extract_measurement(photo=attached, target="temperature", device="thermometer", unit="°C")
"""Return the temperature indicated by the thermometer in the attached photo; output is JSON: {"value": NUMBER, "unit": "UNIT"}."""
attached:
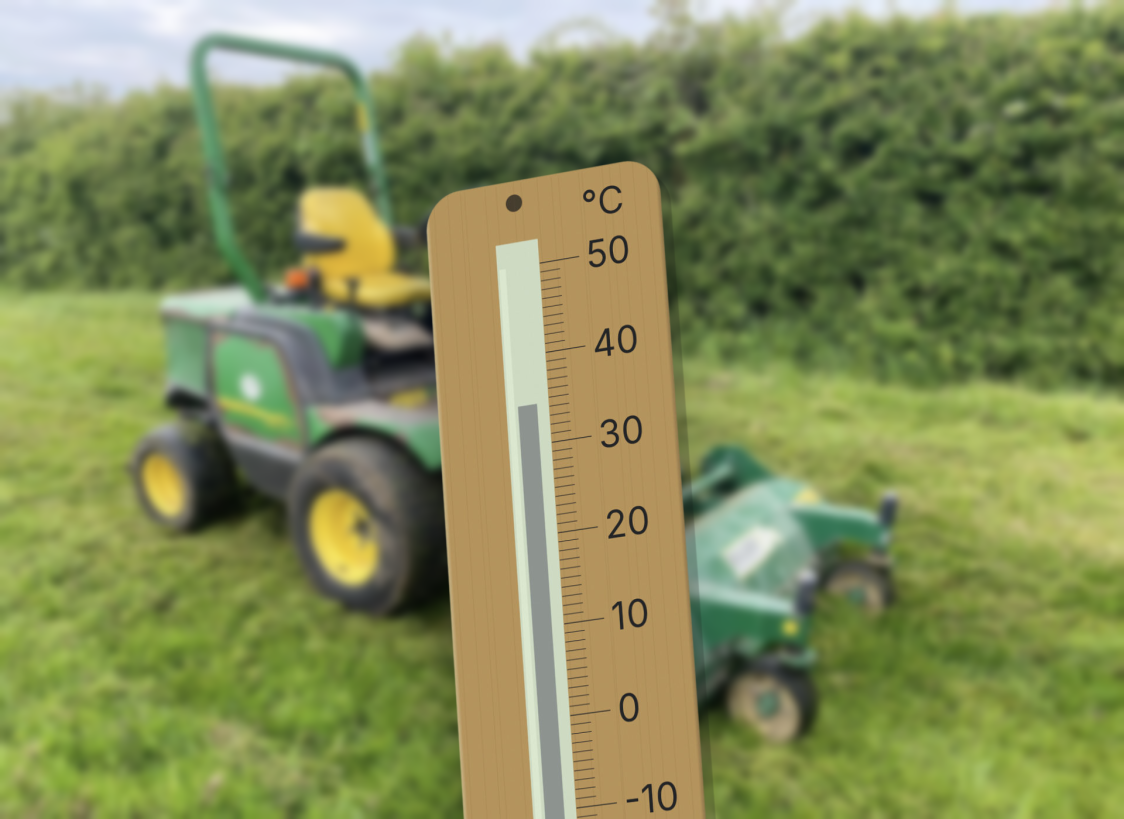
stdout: {"value": 34.5, "unit": "°C"}
